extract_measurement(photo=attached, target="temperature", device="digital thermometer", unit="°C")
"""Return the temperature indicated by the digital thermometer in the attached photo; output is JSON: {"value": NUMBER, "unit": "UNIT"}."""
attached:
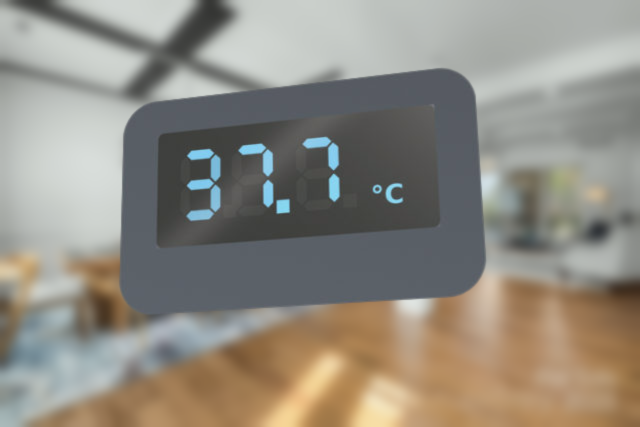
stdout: {"value": 37.7, "unit": "°C"}
